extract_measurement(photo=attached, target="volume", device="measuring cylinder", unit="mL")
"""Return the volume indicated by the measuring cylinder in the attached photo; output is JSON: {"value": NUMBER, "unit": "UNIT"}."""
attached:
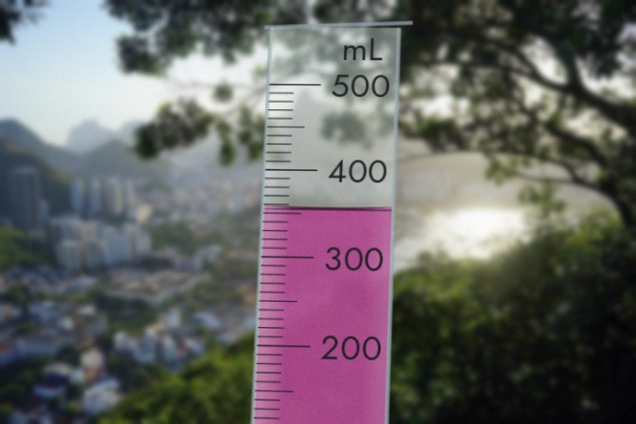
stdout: {"value": 355, "unit": "mL"}
